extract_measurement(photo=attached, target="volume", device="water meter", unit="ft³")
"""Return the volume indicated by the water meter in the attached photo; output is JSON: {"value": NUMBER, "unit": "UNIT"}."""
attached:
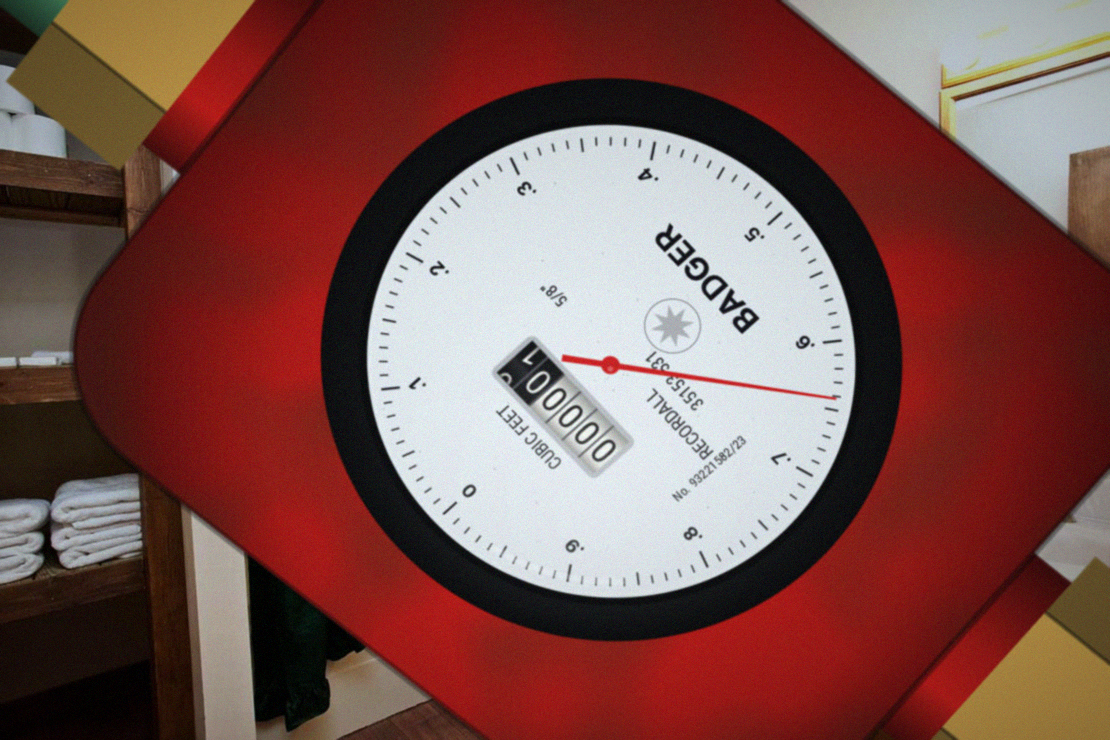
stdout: {"value": 0.64, "unit": "ft³"}
